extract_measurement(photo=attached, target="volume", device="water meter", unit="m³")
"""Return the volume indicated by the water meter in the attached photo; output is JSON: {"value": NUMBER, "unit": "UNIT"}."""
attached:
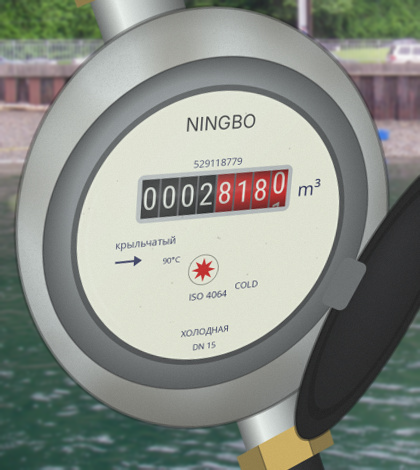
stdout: {"value": 2.8180, "unit": "m³"}
